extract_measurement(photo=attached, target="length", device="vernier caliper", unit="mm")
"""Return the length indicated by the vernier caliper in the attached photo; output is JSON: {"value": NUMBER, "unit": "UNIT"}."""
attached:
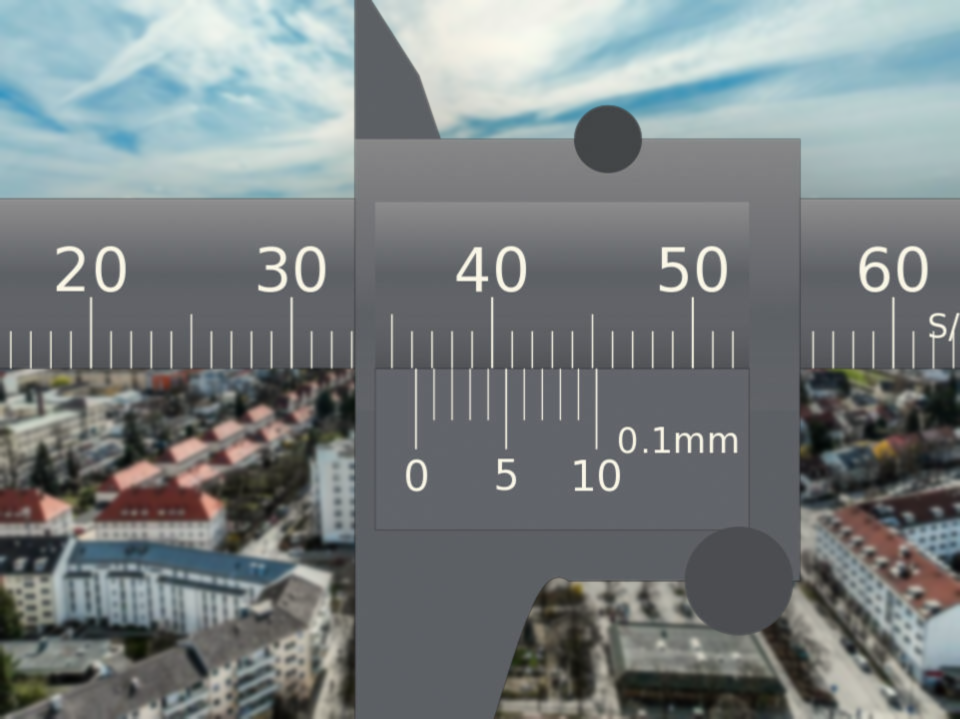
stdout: {"value": 36.2, "unit": "mm"}
